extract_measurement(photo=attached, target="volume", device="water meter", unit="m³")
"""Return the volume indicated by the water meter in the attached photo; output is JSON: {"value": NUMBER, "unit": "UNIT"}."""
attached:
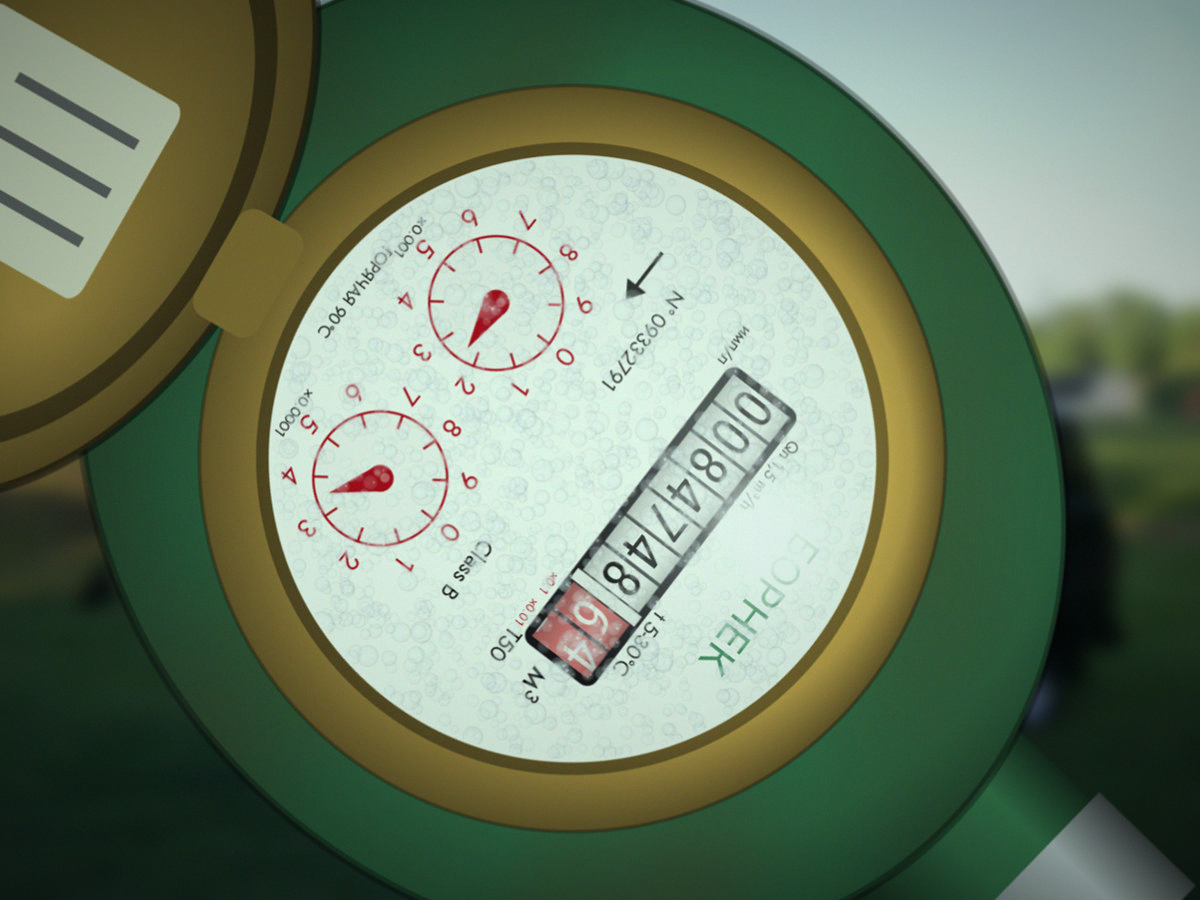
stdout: {"value": 84748.6423, "unit": "m³"}
